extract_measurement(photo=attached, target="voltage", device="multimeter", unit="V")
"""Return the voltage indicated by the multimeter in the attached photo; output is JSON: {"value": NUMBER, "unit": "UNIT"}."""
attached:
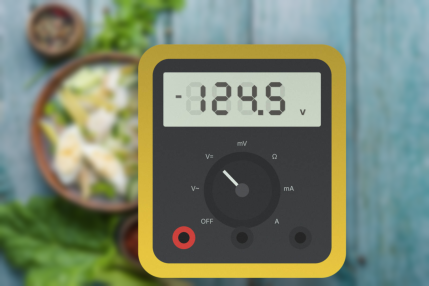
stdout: {"value": -124.5, "unit": "V"}
